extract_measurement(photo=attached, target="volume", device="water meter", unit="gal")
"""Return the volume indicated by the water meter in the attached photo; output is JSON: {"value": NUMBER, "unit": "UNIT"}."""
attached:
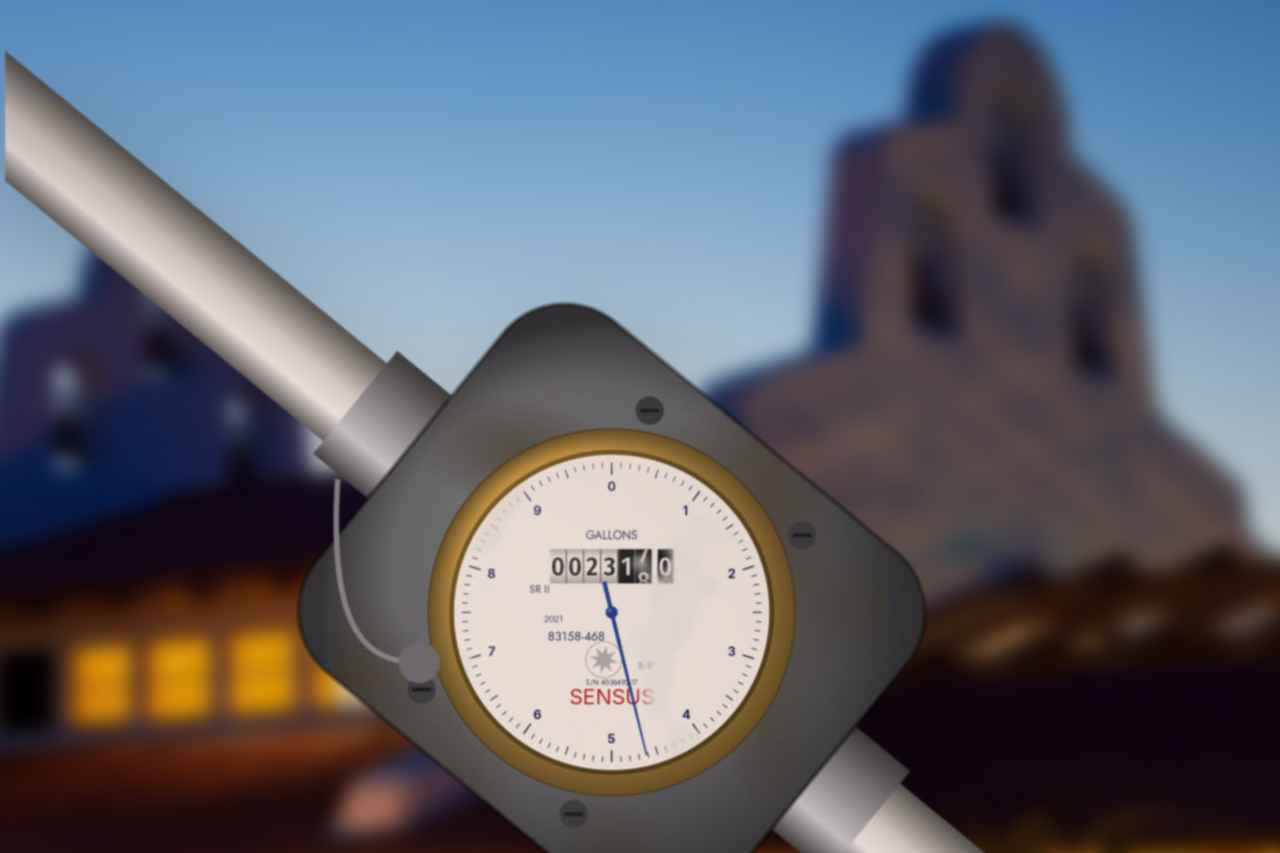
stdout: {"value": 23174.6, "unit": "gal"}
